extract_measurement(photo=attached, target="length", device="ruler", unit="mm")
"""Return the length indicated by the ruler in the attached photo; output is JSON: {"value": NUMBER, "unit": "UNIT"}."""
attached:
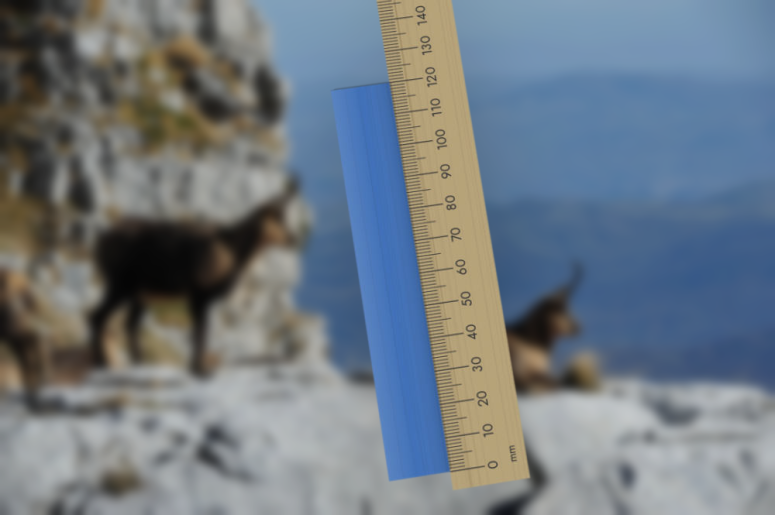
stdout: {"value": 120, "unit": "mm"}
